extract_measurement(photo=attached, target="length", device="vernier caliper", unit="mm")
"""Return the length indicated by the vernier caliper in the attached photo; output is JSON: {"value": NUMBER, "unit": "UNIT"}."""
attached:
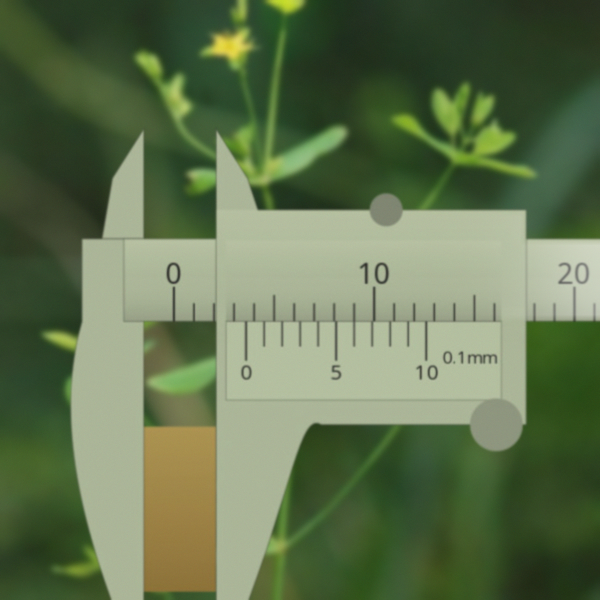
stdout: {"value": 3.6, "unit": "mm"}
